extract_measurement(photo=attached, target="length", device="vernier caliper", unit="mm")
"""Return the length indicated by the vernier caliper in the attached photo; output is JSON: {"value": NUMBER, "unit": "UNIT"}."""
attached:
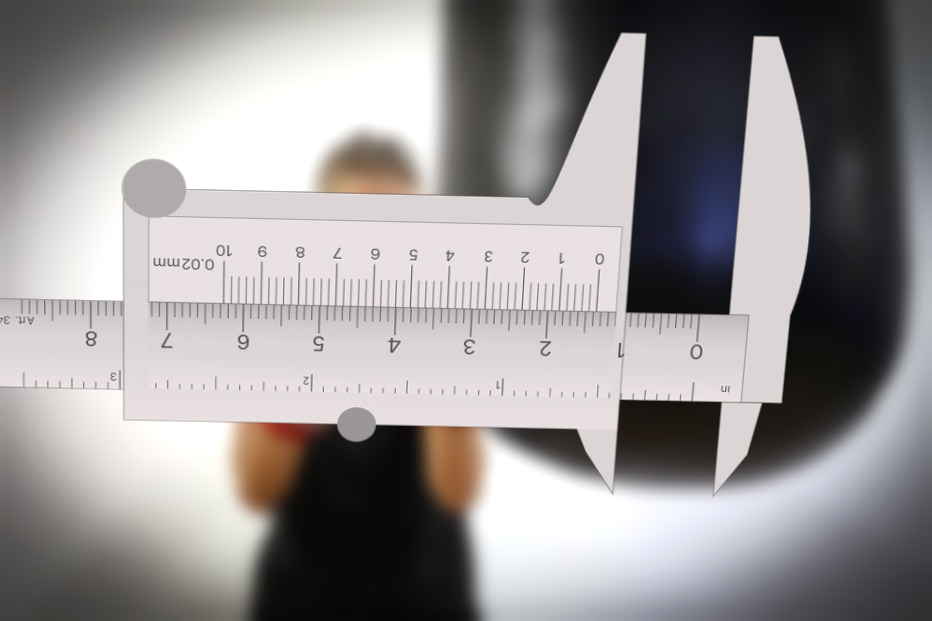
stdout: {"value": 13.6, "unit": "mm"}
